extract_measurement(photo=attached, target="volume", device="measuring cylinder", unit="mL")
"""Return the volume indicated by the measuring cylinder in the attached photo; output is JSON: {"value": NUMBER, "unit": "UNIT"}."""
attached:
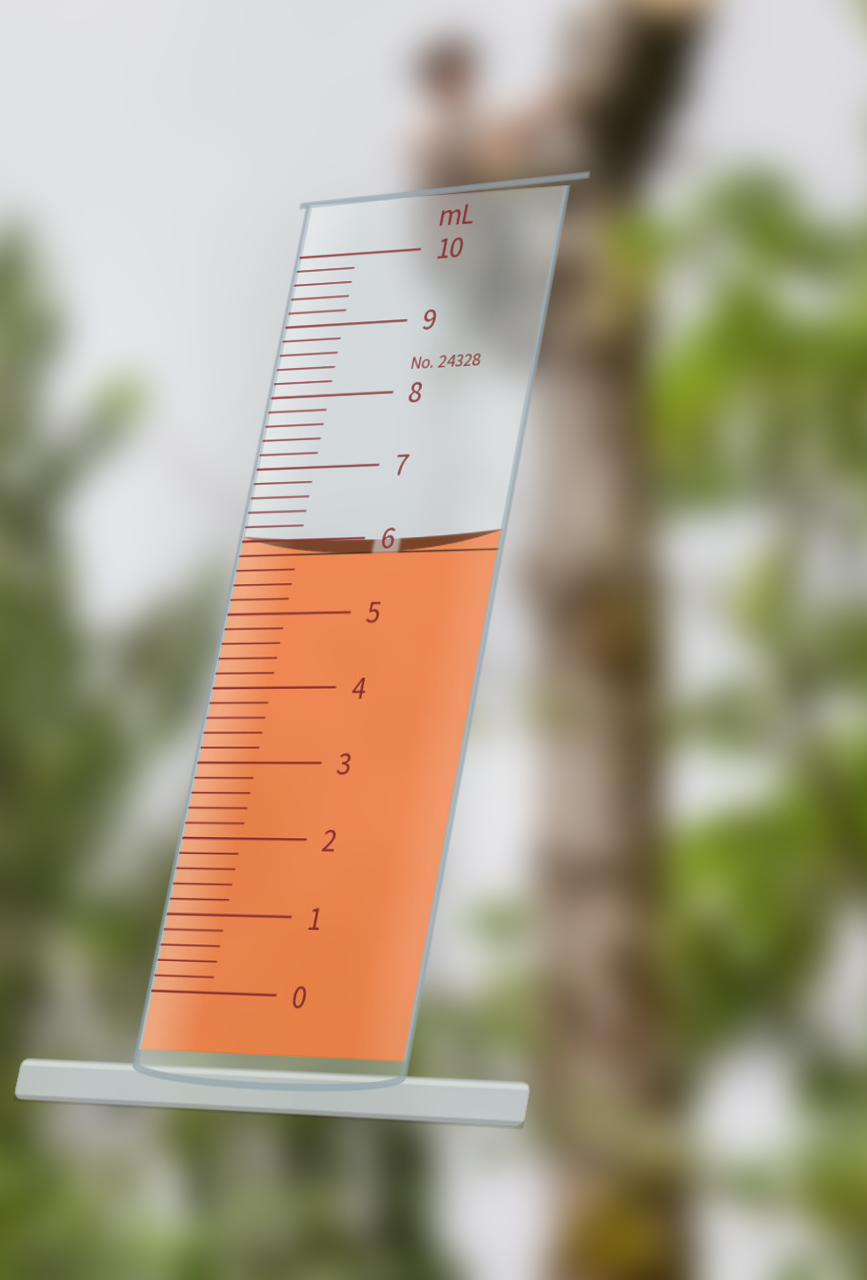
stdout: {"value": 5.8, "unit": "mL"}
